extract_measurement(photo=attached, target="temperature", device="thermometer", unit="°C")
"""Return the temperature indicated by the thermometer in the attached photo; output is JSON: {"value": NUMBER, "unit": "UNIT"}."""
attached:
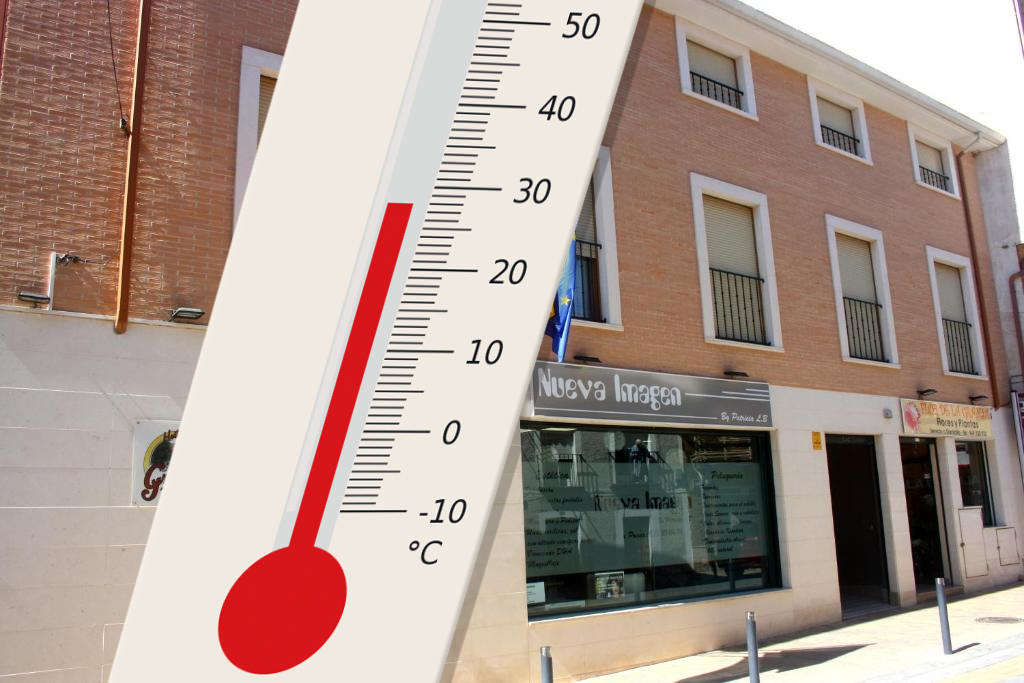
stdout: {"value": 28, "unit": "°C"}
